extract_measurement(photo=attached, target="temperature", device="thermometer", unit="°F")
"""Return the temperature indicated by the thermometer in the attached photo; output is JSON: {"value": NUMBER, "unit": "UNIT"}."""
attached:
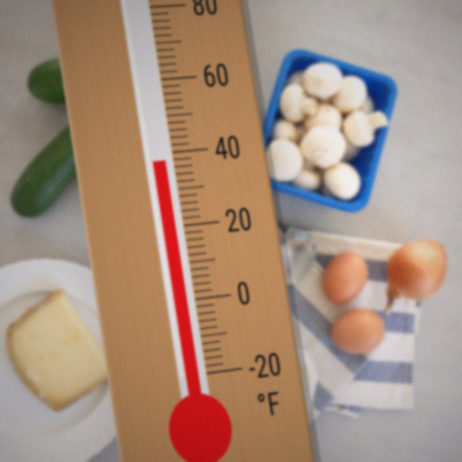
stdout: {"value": 38, "unit": "°F"}
